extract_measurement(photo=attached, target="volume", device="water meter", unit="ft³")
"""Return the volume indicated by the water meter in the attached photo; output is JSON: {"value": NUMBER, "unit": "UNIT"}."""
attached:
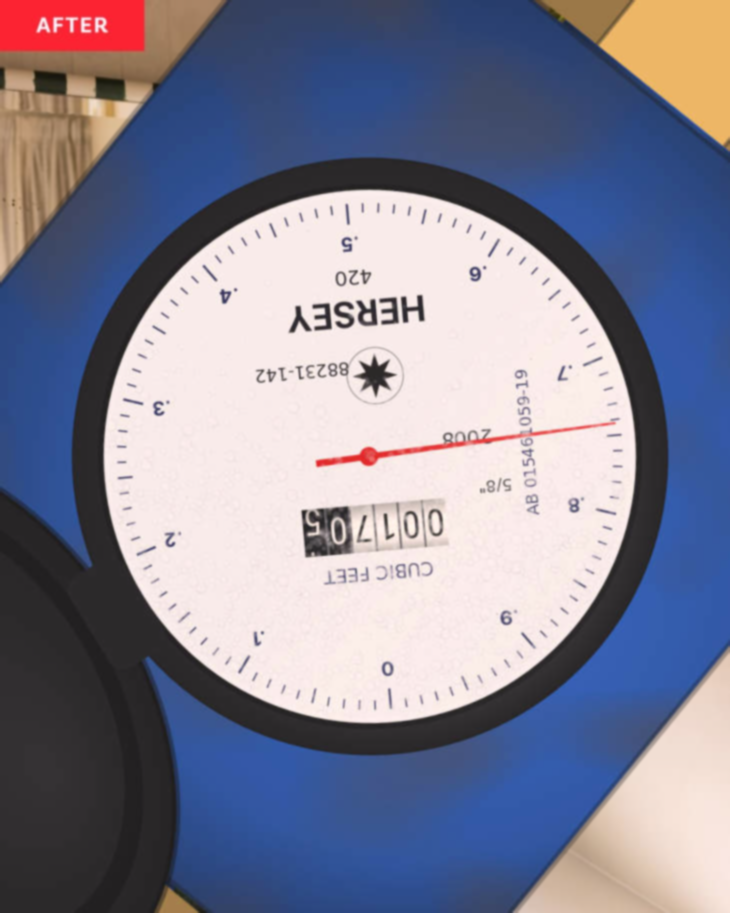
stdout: {"value": 1704.74, "unit": "ft³"}
